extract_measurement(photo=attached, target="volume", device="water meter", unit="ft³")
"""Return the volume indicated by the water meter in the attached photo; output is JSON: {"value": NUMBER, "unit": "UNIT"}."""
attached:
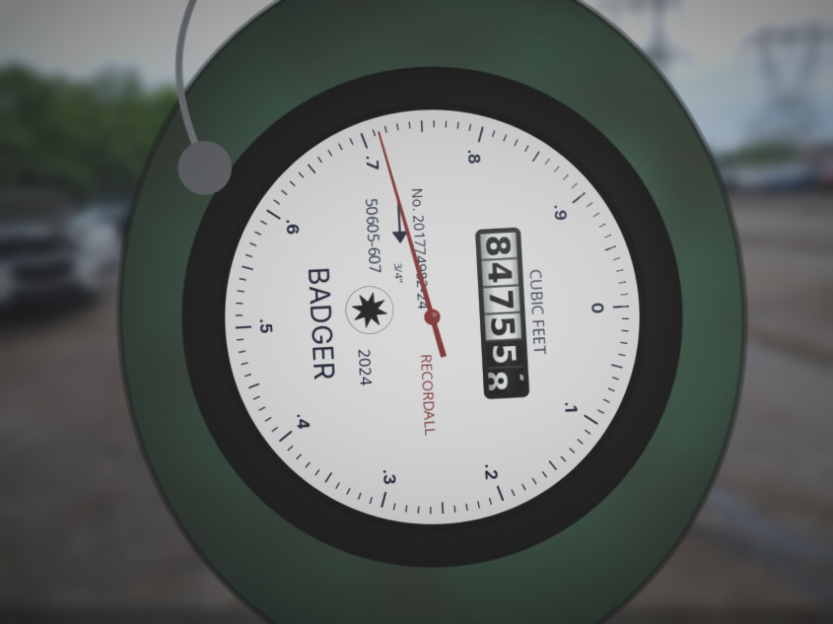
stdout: {"value": 847557.71, "unit": "ft³"}
